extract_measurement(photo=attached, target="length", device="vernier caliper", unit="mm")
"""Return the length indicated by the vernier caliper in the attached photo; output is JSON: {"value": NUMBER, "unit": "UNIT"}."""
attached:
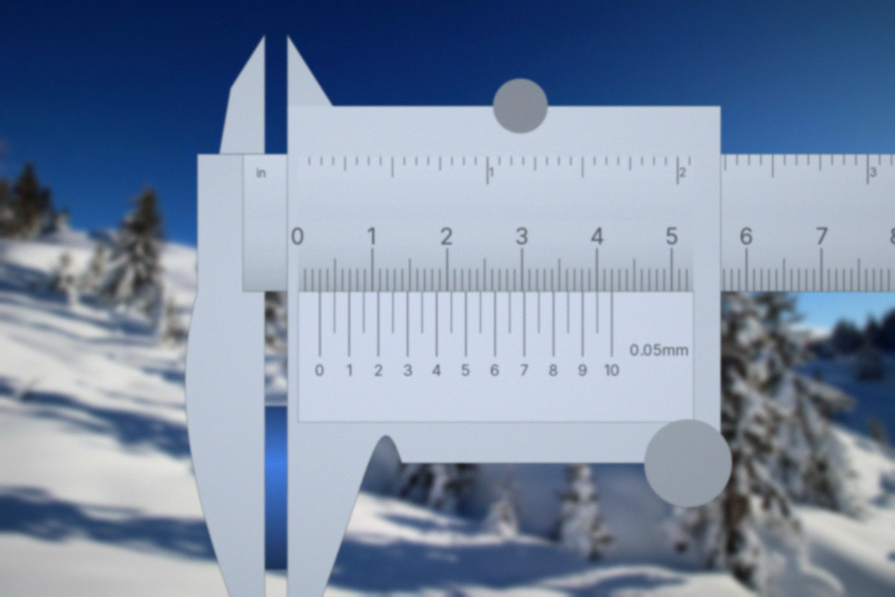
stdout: {"value": 3.0, "unit": "mm"}
